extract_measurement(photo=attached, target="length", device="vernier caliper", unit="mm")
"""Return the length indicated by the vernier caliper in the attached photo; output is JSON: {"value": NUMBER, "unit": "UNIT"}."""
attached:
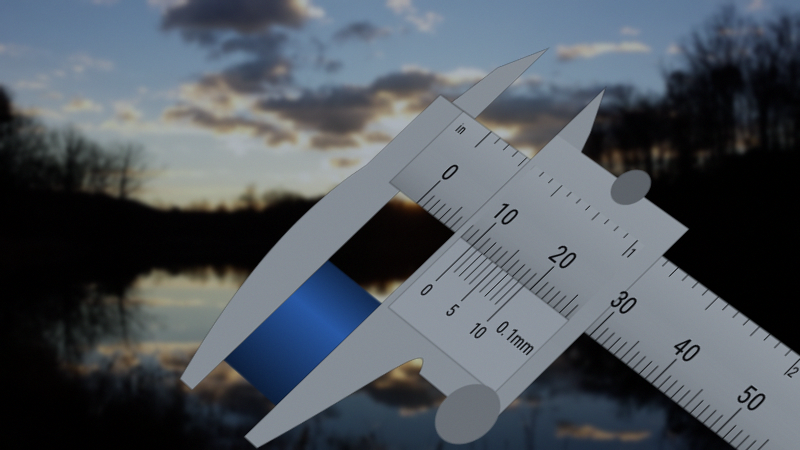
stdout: {"value": 10.0, "unit": "mm"}
